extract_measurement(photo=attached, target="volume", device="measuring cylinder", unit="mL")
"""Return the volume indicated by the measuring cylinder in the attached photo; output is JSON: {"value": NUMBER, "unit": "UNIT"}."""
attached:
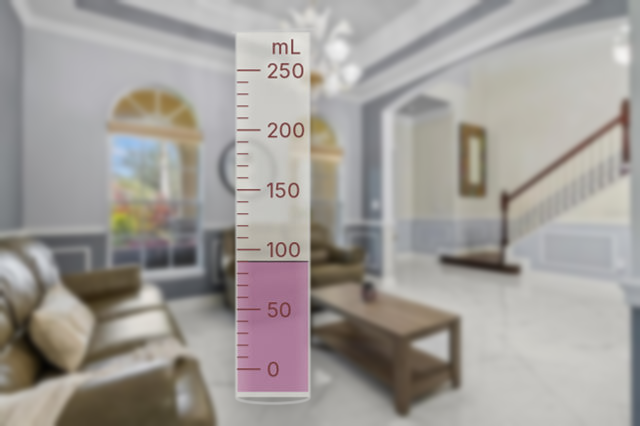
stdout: {"value": 90, "unit": "mL"}
